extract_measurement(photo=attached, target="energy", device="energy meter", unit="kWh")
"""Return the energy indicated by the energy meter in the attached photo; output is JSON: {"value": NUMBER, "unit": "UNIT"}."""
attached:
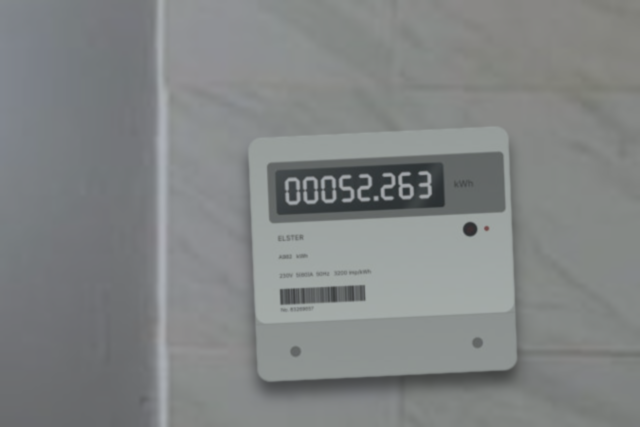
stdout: {"value": 52.263, "unit": "kWh"}
